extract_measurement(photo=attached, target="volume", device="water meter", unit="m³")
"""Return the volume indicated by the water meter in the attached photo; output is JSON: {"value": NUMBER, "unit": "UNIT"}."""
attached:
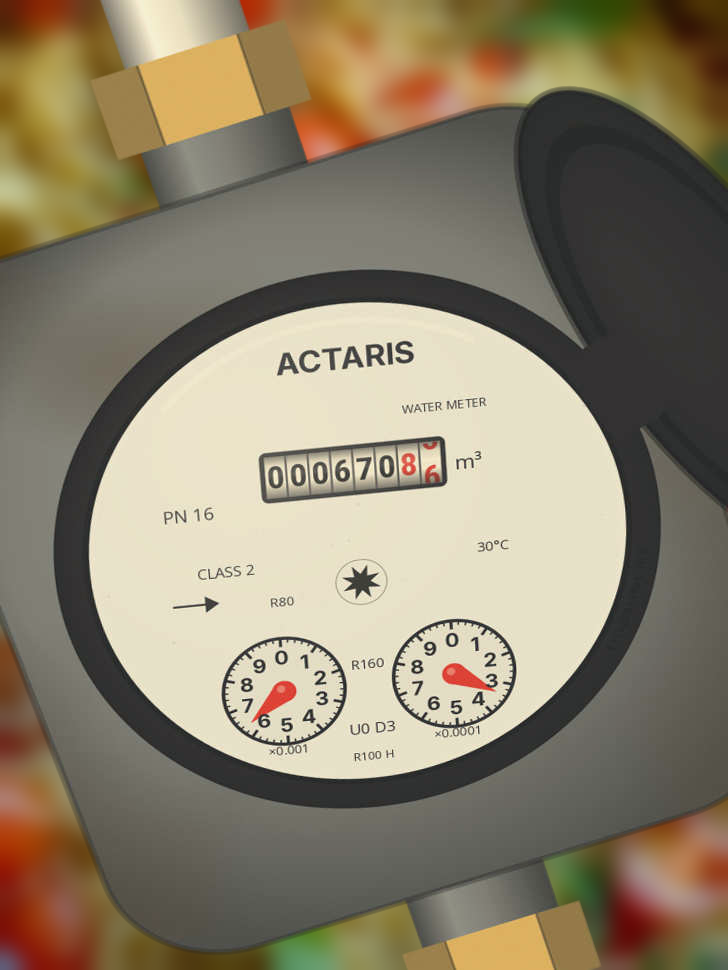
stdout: {"value": 670.8563, "unit": "m³"}
